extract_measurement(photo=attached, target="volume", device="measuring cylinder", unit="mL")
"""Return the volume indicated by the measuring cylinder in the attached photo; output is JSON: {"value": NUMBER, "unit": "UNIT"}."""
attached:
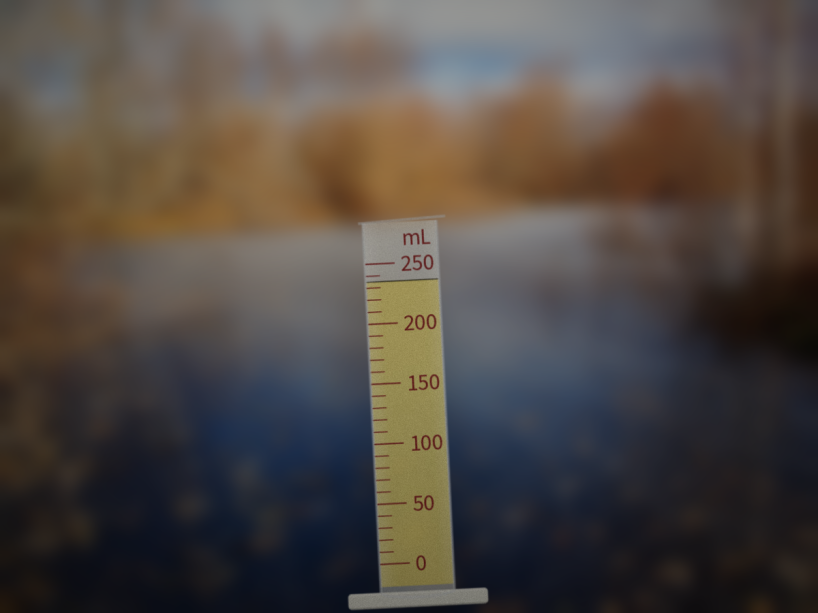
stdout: {"value": 235, "unit": "mL"}
